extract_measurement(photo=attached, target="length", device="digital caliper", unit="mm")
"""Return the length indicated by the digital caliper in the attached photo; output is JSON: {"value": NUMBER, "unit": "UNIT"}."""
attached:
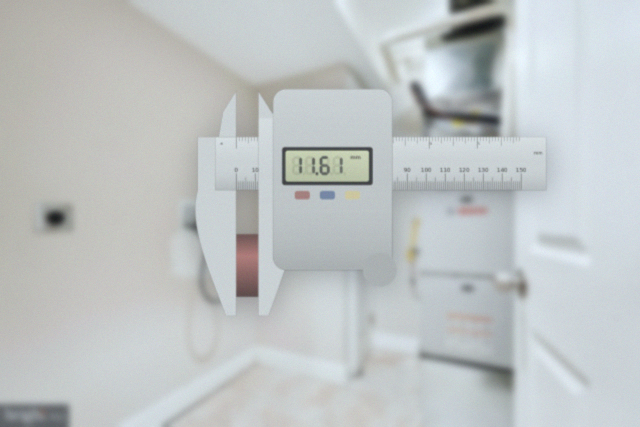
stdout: {"value": 11.61, "unit": "mm"}
